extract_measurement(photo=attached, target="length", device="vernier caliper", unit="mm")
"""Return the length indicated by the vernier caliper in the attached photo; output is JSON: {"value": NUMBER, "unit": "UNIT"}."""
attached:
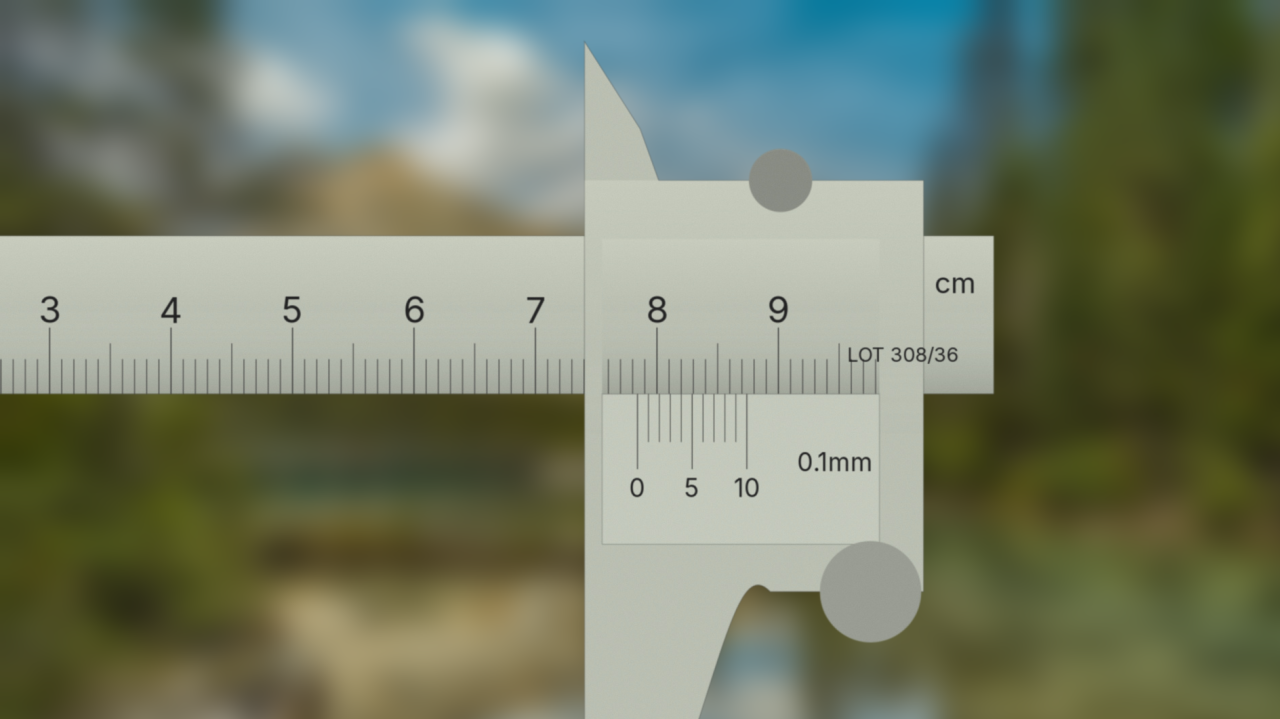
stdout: {"value": 78.4, "unit": "mm"}
